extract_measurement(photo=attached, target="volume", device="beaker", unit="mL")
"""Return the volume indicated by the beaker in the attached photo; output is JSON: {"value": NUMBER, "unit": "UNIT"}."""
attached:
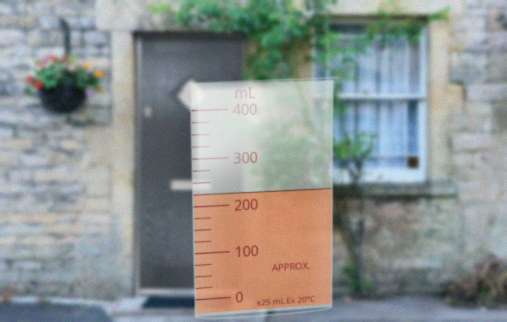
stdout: {"value": 225, "unit": "mL"}
